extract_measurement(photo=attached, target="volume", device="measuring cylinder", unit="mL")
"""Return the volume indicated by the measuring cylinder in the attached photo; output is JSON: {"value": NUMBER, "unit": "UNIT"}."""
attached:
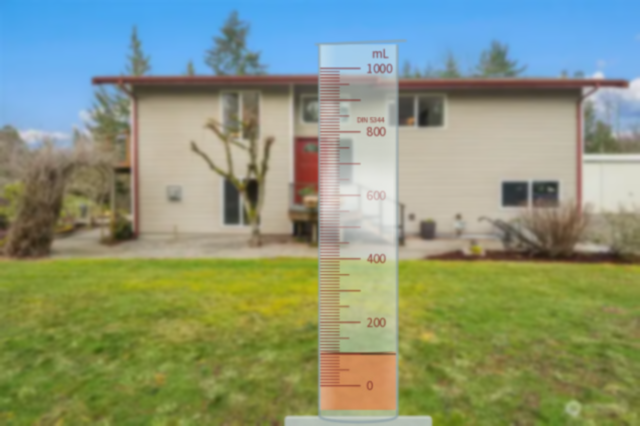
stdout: {"value": 100, "unit": "mL"}
